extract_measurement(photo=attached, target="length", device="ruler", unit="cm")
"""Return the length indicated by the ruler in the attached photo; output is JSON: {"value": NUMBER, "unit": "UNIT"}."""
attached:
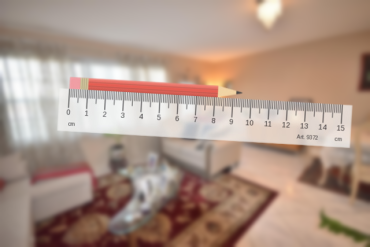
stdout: {"value": 9.5, "unit": "cm"}
